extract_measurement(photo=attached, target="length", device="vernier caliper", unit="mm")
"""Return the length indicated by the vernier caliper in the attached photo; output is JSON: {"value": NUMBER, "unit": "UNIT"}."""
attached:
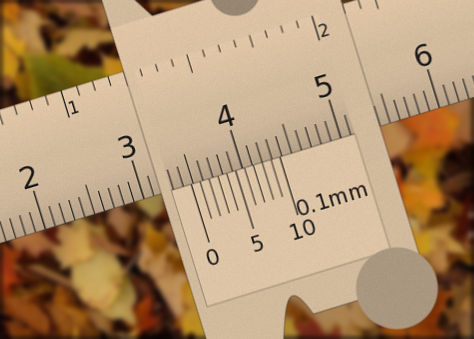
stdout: {"value": 34.8, "unit": "mm"}
